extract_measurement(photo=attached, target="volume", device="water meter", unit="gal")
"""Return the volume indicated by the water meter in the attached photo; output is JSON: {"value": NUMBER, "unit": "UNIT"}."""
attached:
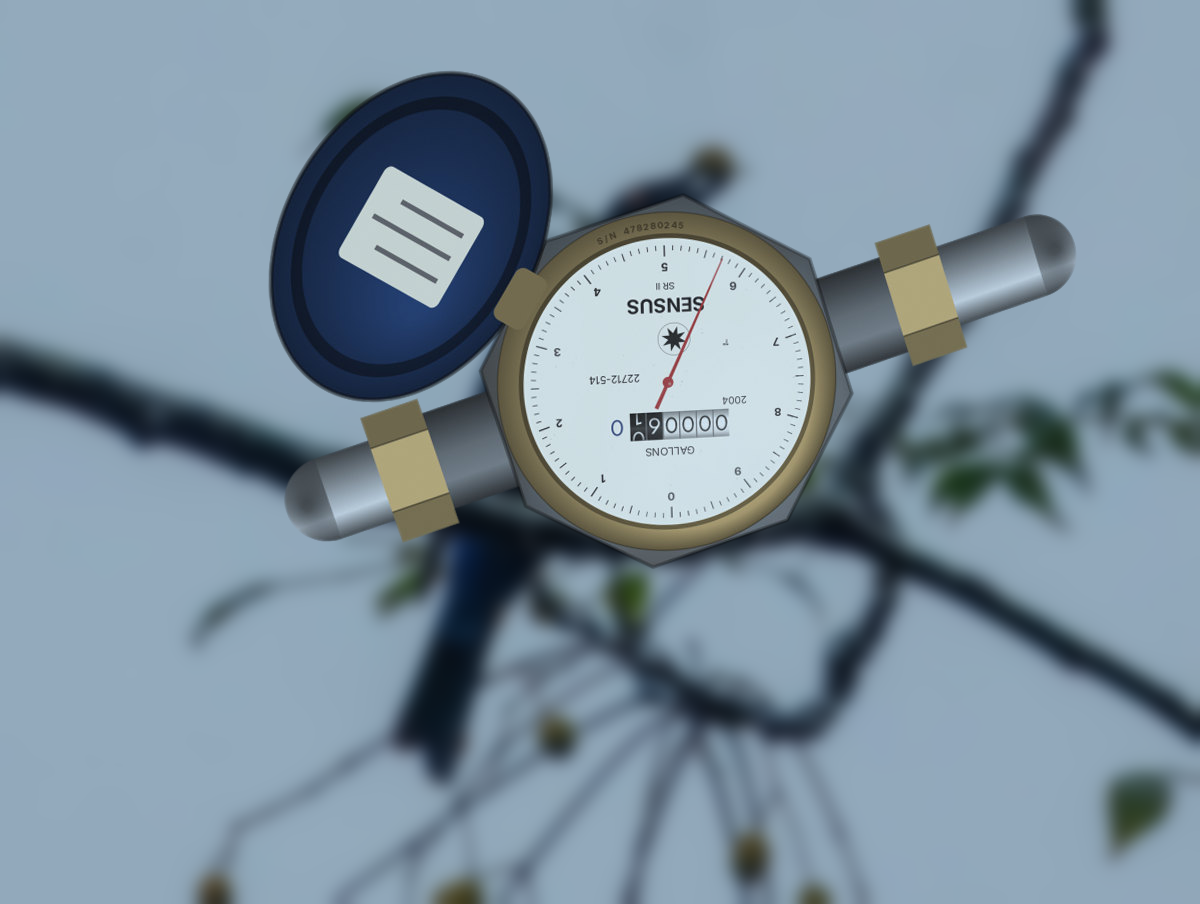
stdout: {"value": 605.7, "unit": "gal"}
